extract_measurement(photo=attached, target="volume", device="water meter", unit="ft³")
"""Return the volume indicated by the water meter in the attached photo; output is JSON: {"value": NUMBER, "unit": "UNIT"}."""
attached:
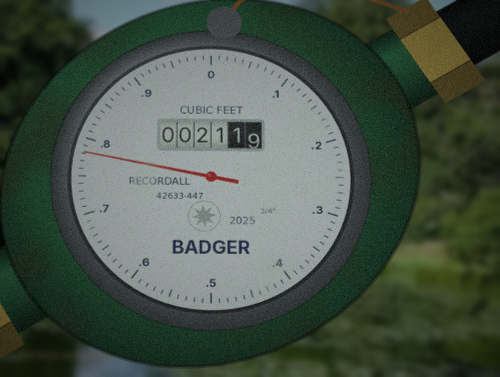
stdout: {"value": 2118.78, "unit": "ft³"}
